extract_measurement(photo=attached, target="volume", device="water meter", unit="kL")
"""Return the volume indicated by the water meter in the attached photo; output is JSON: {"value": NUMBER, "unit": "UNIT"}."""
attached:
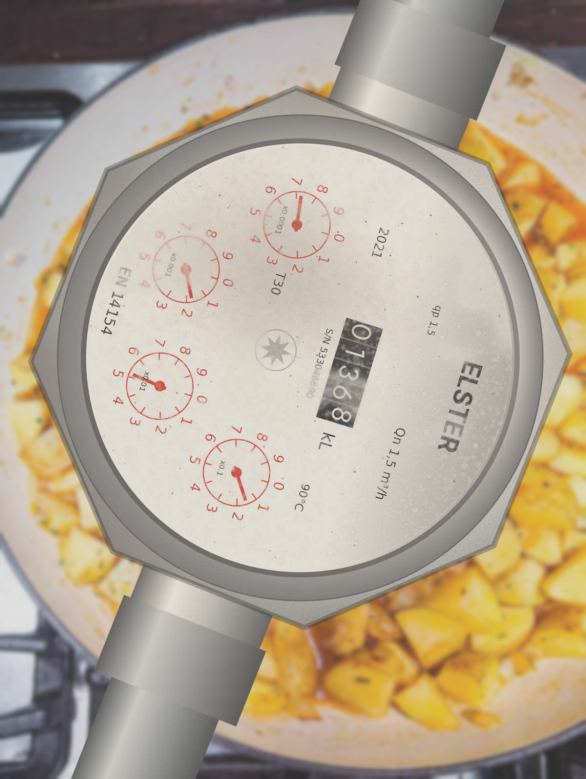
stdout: {"value": 1368.1517, "unit": "kL"}
